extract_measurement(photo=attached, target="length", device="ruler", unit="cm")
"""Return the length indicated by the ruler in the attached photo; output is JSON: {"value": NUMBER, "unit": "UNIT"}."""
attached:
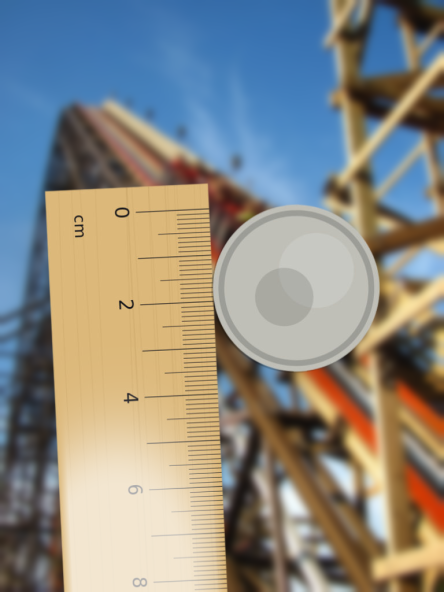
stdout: {"value": 3.6, "unit": "cm"}
